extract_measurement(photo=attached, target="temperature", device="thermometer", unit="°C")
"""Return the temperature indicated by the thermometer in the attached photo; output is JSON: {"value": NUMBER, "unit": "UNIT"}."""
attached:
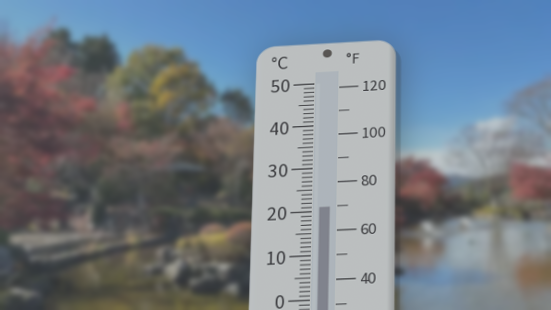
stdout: {"value": 21, "unit": "°C"}
